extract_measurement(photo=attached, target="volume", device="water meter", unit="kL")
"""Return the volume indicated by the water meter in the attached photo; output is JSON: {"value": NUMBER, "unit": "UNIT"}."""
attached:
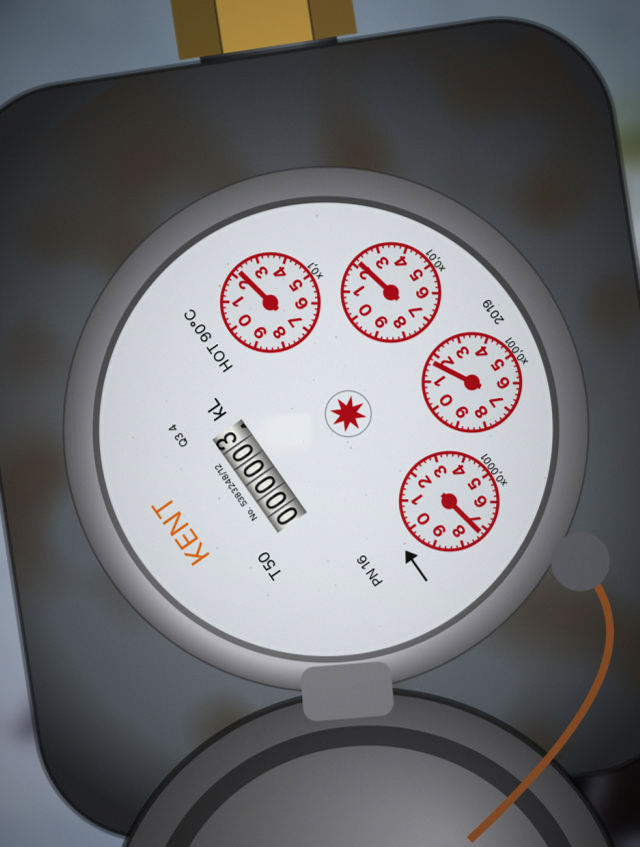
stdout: {"value": 3.2217, "unit": "kL"}
